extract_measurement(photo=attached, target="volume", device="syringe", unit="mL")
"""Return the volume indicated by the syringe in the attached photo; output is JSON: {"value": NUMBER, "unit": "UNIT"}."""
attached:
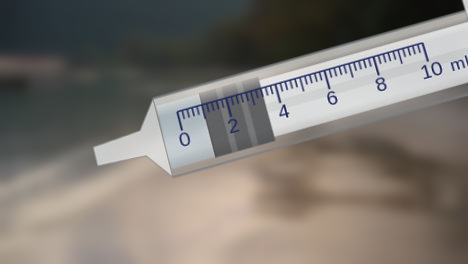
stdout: {"value": 1, "unit": "mL"}
